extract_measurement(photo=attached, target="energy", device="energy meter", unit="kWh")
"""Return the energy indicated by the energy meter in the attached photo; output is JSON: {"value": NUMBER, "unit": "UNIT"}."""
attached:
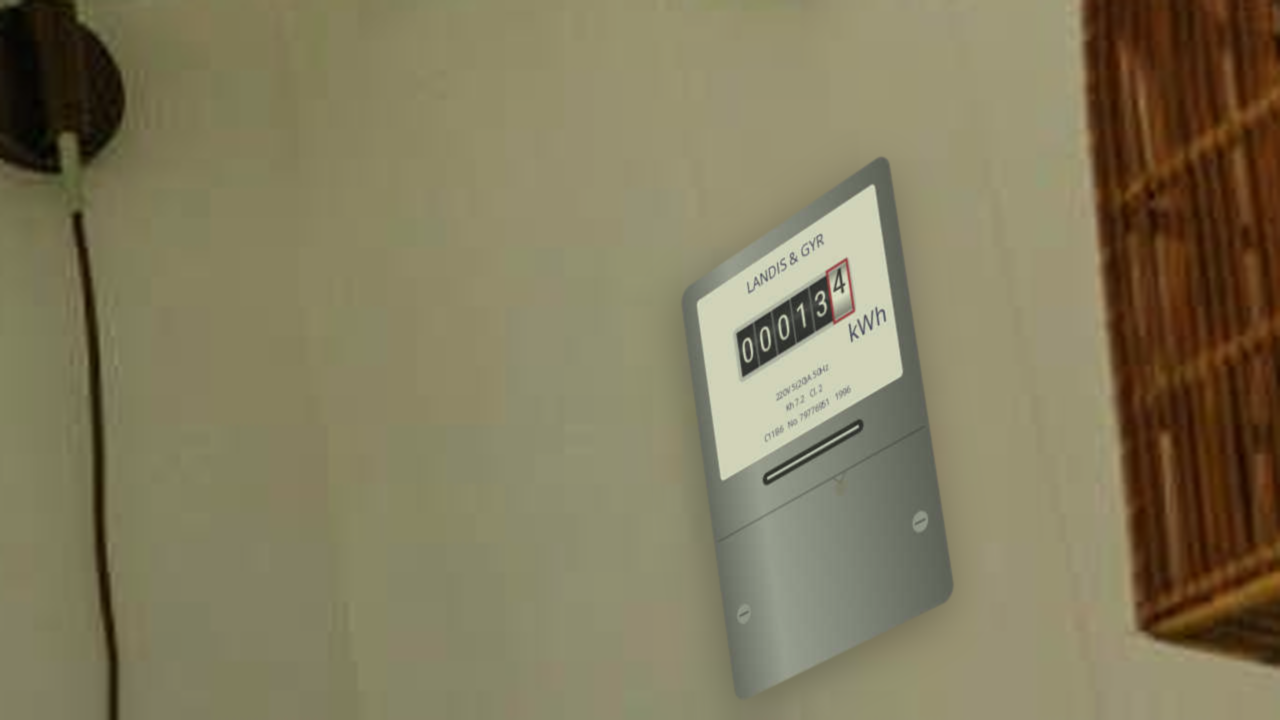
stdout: {"value": 13.4, "unit": "kWh"}
